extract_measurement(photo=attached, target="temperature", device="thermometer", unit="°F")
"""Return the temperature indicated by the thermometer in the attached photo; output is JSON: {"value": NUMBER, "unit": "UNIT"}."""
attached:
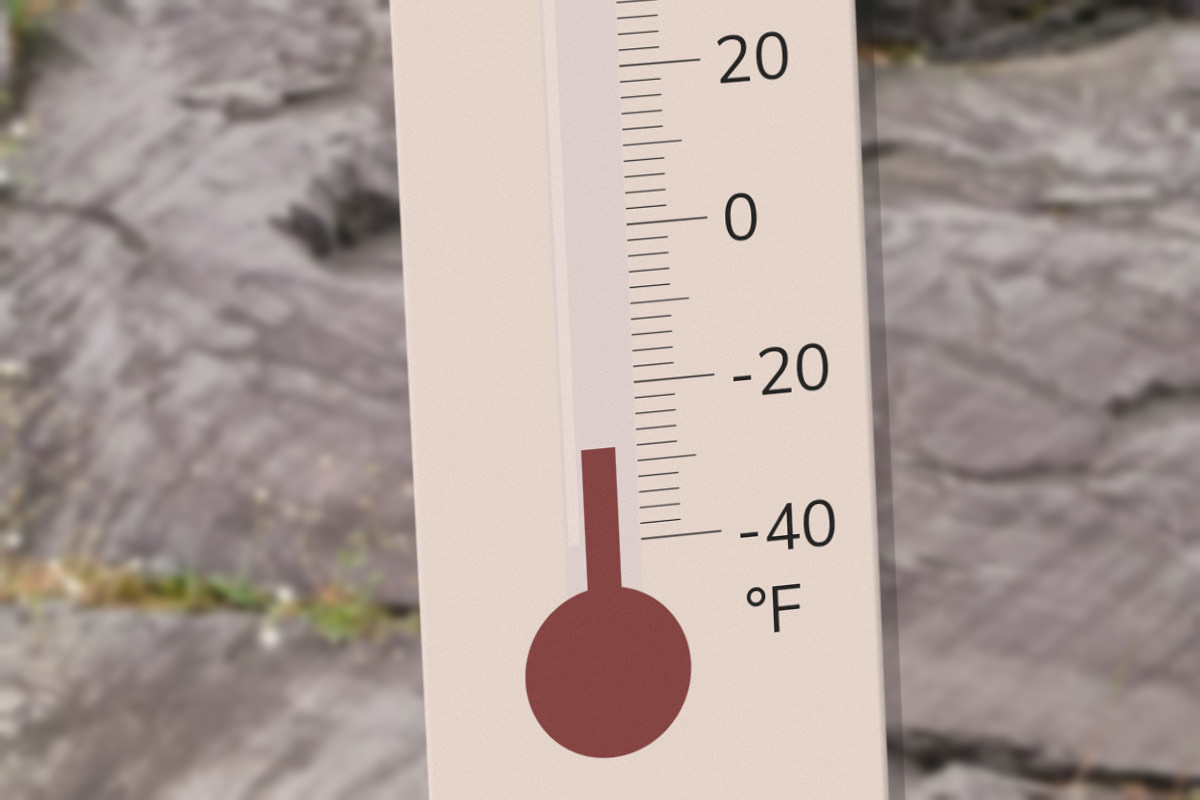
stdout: {"value": -28, "unit": "°F"}
